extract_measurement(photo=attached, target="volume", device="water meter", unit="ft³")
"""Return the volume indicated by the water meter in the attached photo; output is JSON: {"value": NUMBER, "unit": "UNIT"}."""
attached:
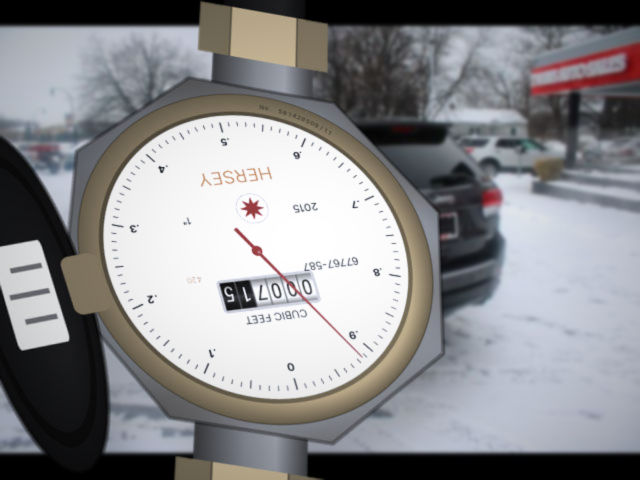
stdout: {"value": 714.91, "unit": "ft³"}
